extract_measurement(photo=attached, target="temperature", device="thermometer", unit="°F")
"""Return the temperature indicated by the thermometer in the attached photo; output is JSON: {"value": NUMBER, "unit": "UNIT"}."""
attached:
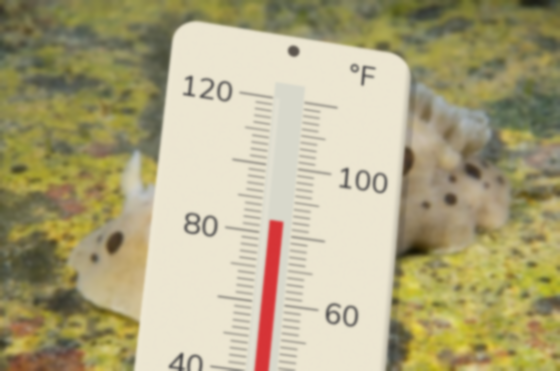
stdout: {"value": 84, "unit": "°F"}
